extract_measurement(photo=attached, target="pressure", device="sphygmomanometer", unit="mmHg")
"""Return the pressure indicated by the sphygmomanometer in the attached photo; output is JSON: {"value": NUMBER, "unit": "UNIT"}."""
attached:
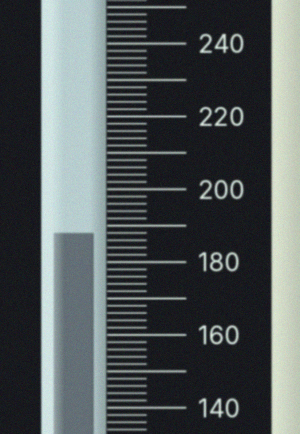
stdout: {"value": 188, "unit": "mmHg"}
